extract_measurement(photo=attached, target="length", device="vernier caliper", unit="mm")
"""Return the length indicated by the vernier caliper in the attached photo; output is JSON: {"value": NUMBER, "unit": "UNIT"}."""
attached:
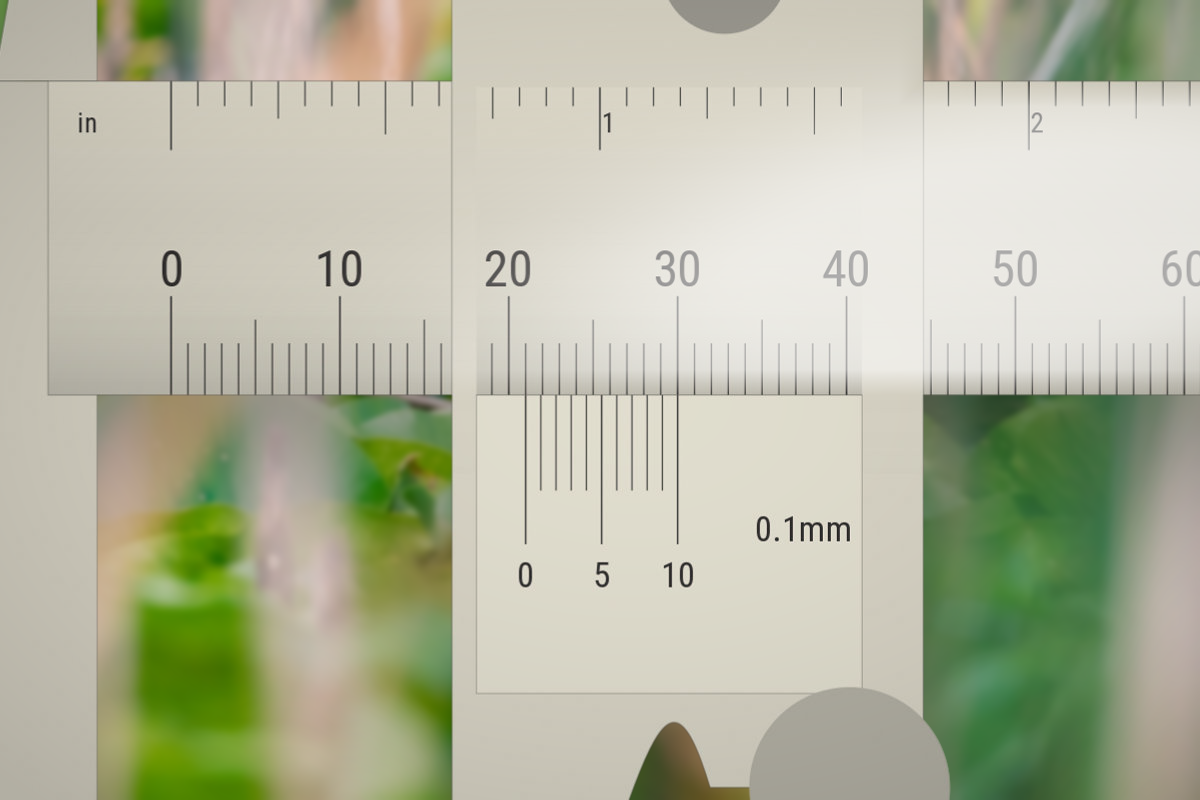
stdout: {"value": 21.0, "unit": "mm"}
